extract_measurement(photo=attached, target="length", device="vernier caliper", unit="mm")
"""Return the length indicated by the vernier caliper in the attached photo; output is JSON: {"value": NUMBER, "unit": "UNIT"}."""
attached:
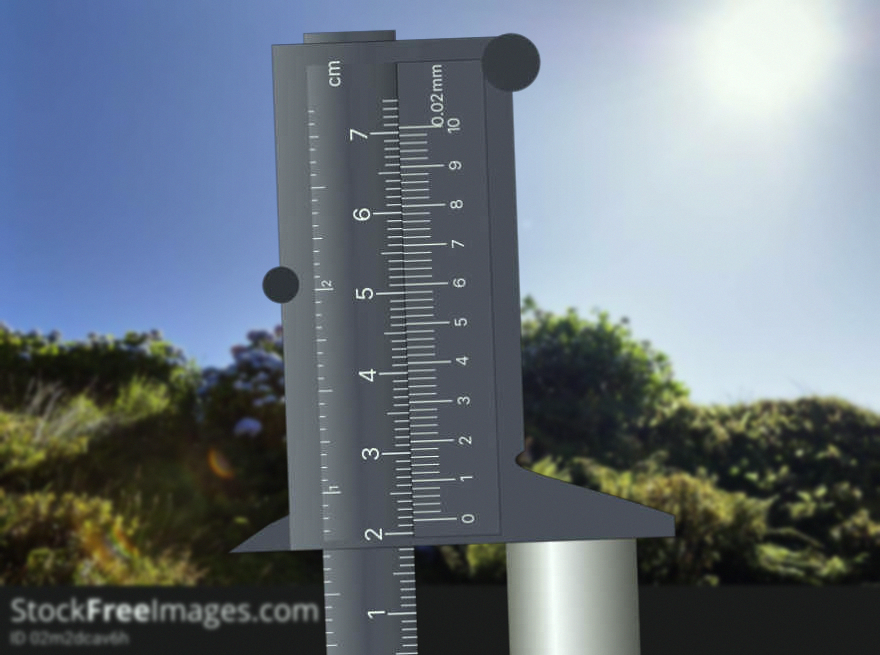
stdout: {"value": 21.6, "unit": "mm"}
